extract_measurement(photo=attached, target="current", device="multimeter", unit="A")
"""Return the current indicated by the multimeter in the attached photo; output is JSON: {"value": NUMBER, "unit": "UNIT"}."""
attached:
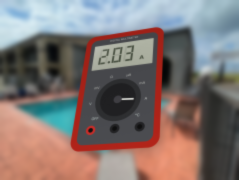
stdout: {"value": 2.03, "unit": "A"}
